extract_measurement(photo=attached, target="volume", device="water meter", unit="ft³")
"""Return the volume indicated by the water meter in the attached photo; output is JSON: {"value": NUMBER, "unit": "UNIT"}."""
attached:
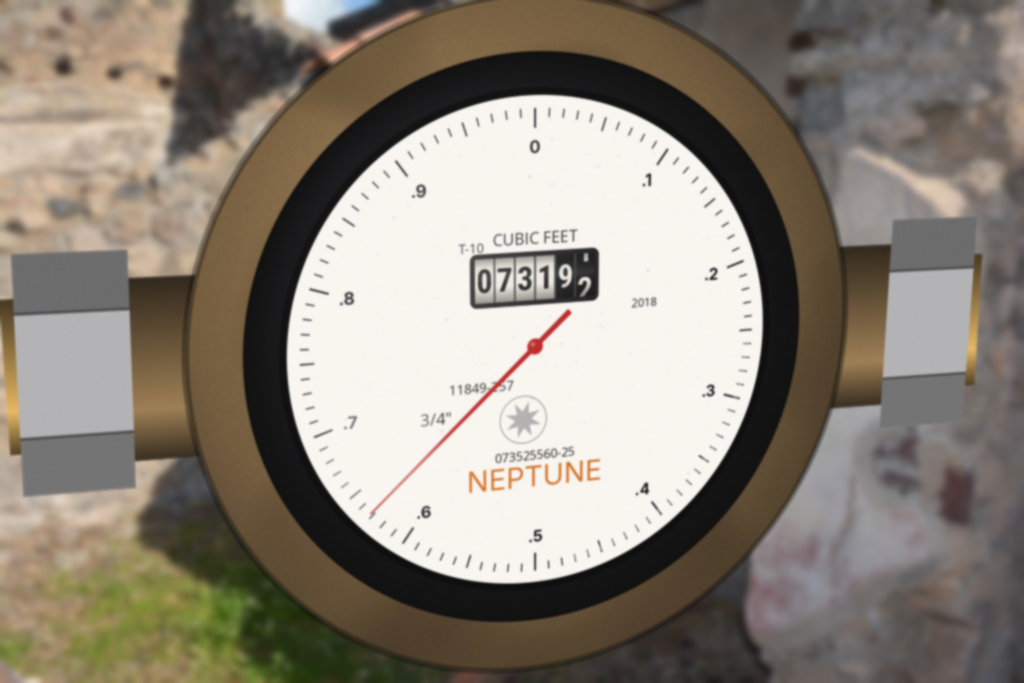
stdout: {"value": 73191.63, "unit": "ft³"}
